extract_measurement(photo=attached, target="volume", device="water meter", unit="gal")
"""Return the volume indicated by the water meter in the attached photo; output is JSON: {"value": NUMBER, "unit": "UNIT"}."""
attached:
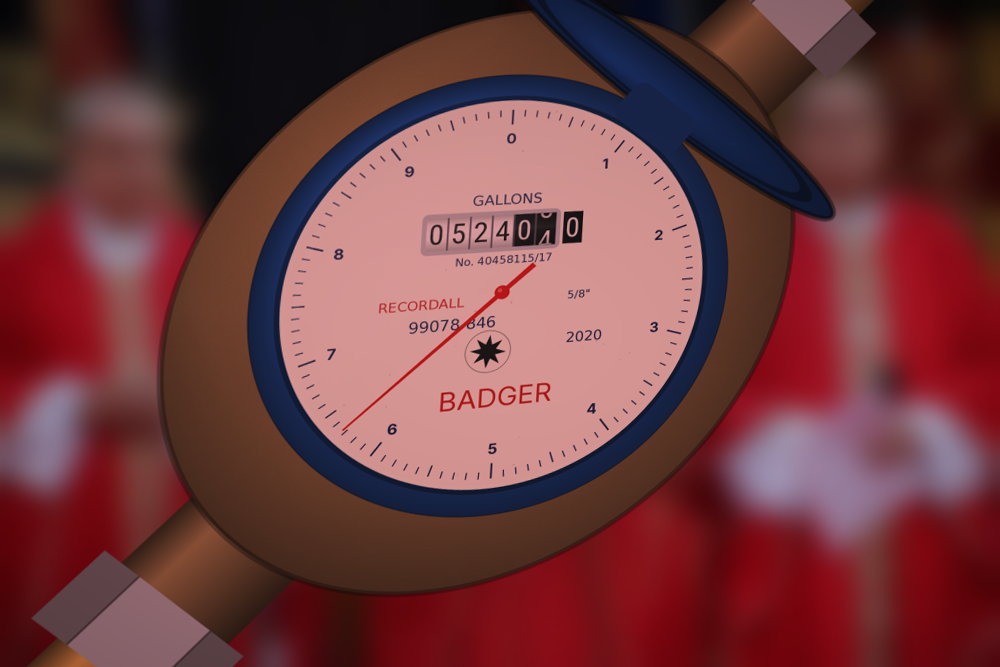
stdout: {"value": 524036.3, "unit": "gal"}
